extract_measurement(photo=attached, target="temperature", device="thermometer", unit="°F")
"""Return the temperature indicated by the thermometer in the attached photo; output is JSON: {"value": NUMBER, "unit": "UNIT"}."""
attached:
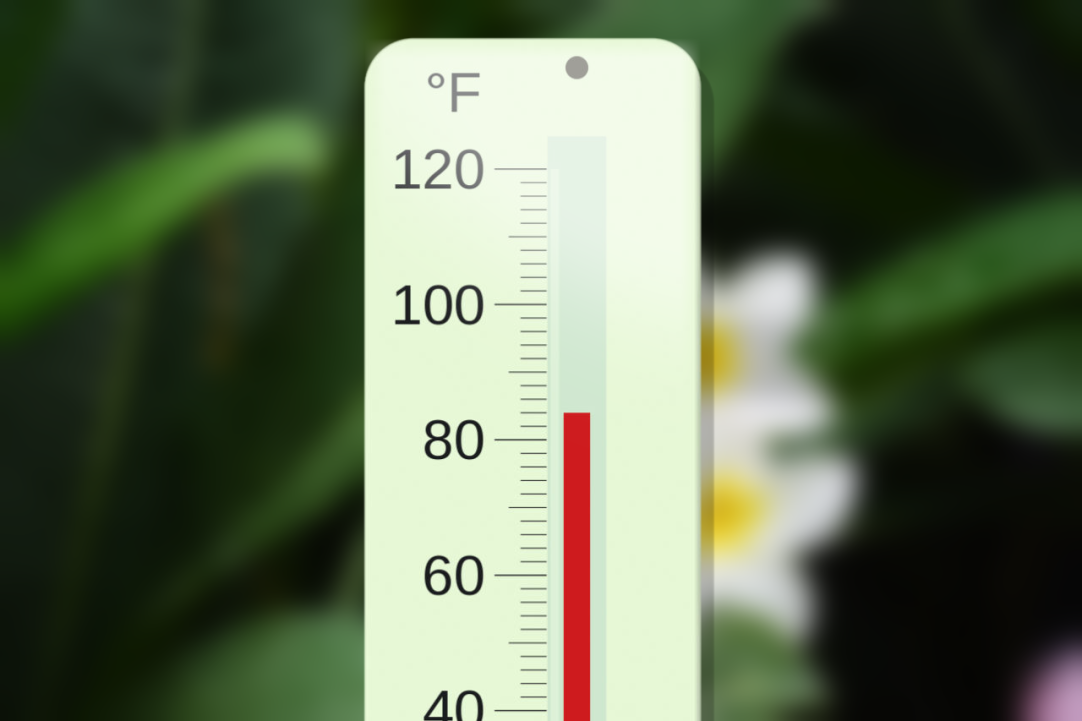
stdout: {"value": 84, "unit": "°F"}
